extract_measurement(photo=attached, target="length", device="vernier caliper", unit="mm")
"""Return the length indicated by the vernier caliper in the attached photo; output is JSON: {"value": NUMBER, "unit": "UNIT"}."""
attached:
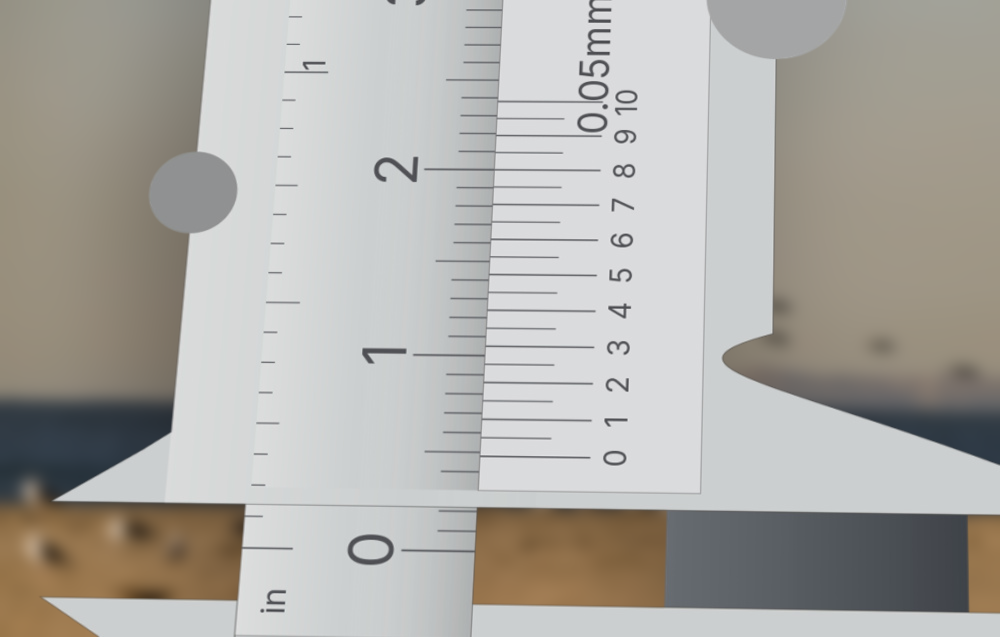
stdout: {"value": 4.8, "unit": "mm"}
